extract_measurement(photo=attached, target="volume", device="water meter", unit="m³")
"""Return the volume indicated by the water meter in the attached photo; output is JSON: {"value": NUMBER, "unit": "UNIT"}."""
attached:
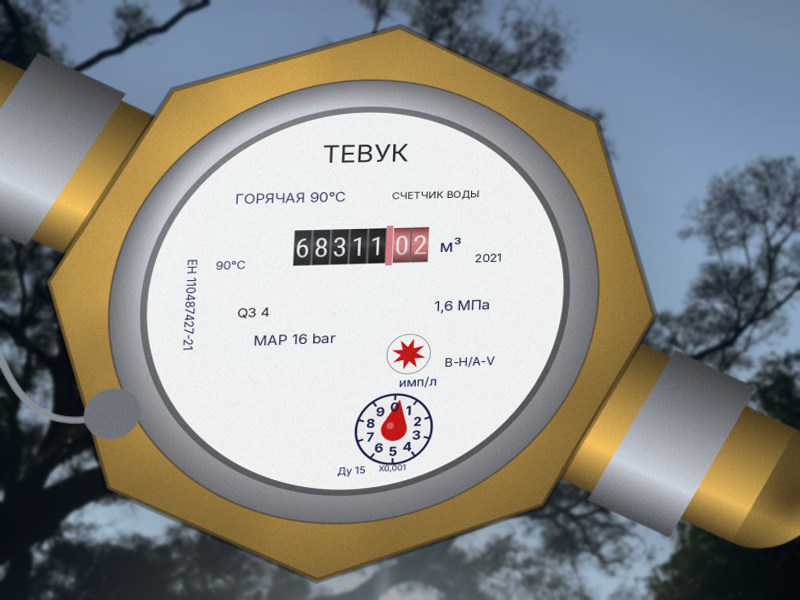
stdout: {"value": 68311.020, "unit": "m³"}
